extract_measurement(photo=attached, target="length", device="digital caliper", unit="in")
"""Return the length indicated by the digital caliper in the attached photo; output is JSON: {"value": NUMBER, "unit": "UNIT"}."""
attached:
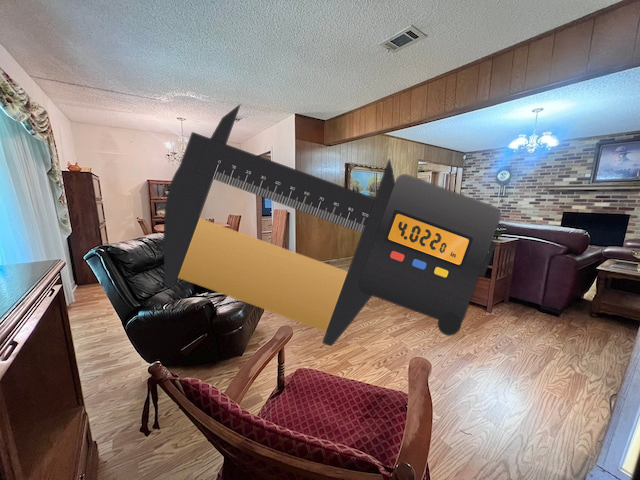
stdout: {"value": 4.0220, "unit": "in"}
